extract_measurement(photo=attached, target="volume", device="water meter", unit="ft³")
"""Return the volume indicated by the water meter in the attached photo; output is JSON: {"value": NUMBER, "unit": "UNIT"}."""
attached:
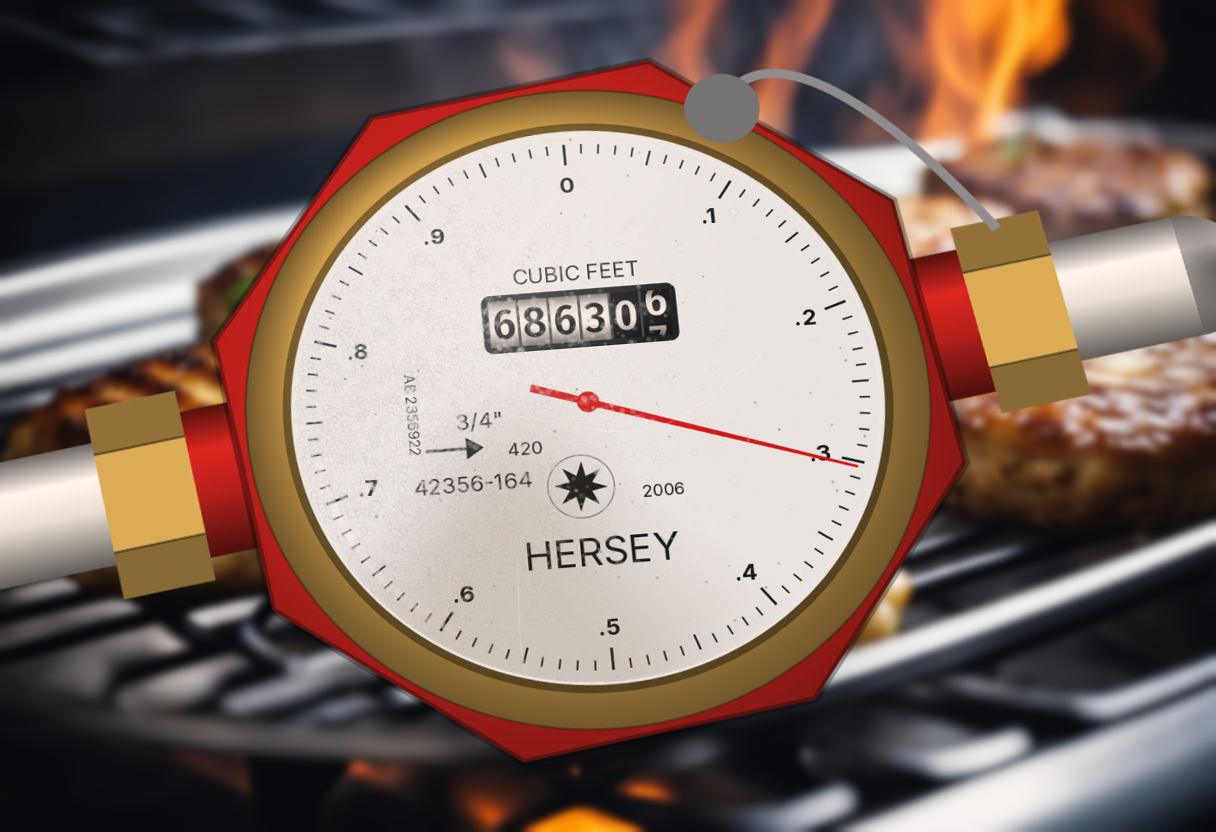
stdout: {"value": 686306.30, "unit": "ft³"}
